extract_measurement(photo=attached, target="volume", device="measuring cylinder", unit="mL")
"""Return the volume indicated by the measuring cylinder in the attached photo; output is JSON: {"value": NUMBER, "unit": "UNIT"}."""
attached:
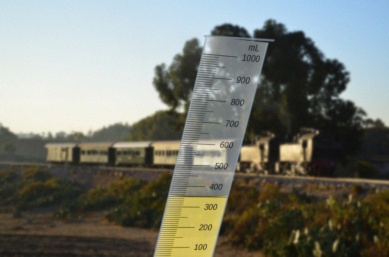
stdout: {"value": 350, "unit": "mL"}
